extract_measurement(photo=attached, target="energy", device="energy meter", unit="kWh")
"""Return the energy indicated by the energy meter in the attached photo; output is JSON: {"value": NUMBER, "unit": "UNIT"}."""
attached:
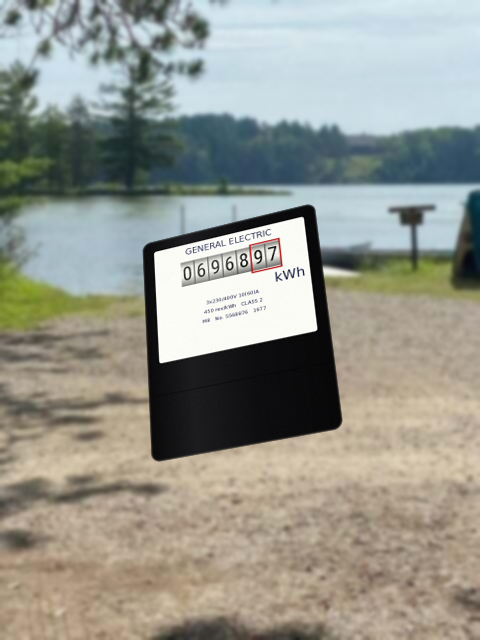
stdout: {"value": 6968.97, "unit": "kWh"}
